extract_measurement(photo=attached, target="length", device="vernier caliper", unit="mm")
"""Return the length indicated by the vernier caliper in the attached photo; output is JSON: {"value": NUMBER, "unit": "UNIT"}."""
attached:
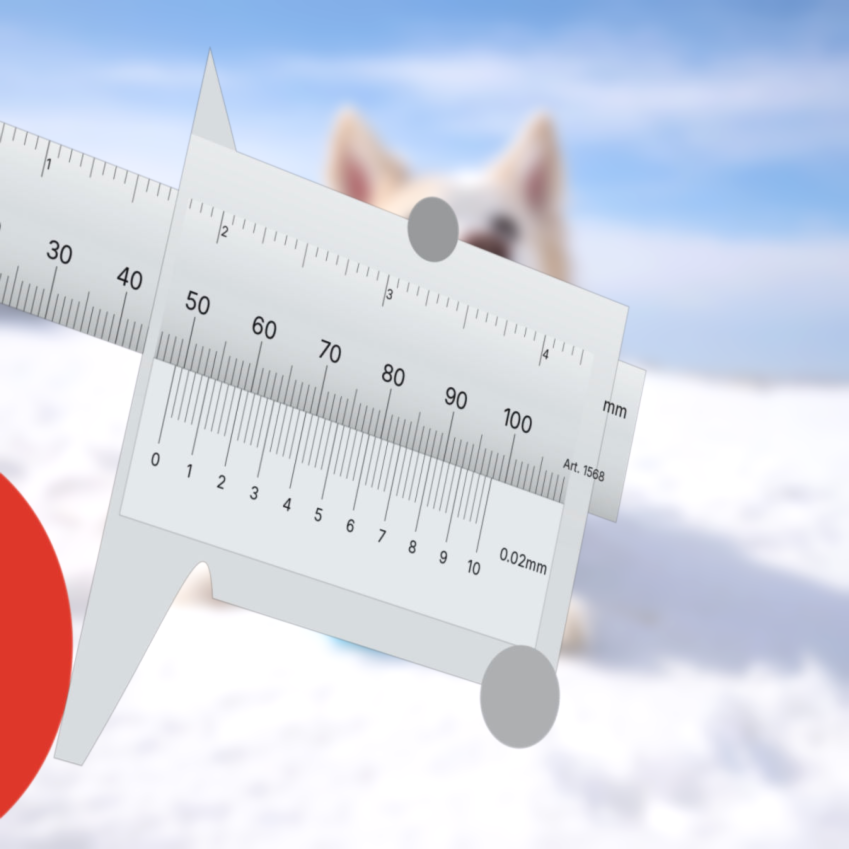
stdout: {"value": 48.8, "unit": "mm"}
